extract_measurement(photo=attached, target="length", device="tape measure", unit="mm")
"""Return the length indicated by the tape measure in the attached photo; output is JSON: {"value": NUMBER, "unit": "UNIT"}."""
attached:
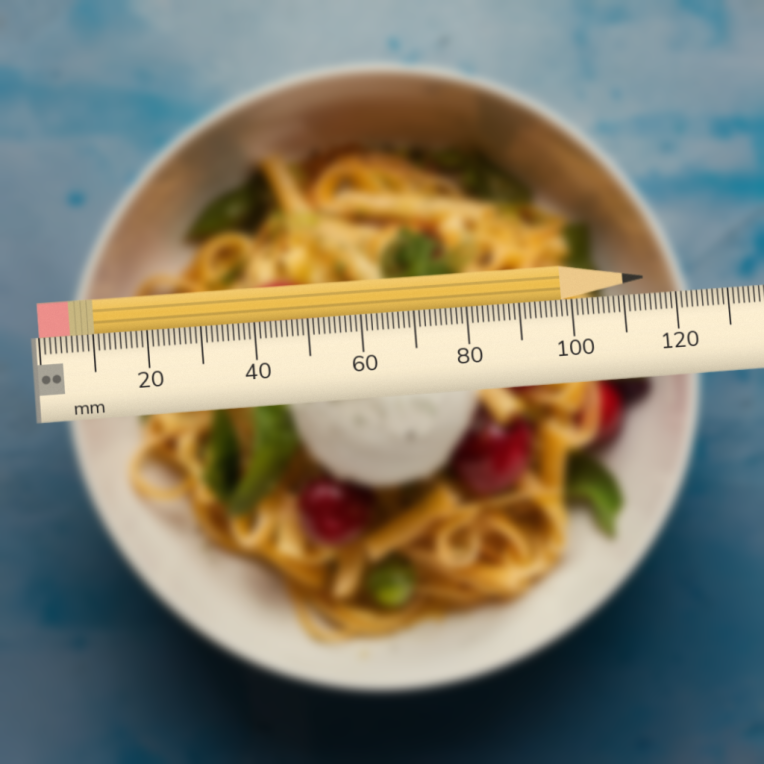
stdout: {"value": 114, "unit": "mm"}
